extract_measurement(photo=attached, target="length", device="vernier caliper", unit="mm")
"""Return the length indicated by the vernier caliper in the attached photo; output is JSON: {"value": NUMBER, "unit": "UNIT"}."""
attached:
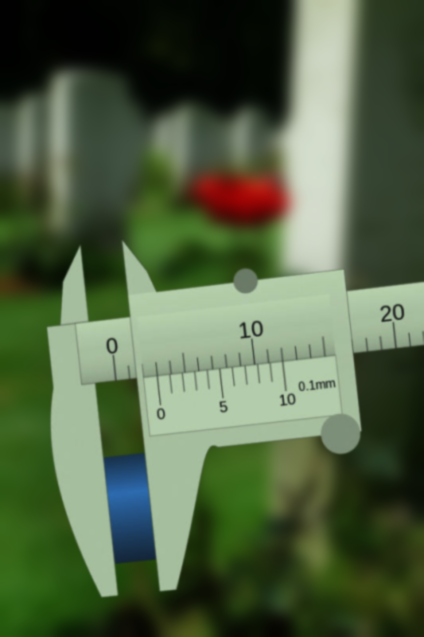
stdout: {"value": 3.0, "unit": "mm"}
